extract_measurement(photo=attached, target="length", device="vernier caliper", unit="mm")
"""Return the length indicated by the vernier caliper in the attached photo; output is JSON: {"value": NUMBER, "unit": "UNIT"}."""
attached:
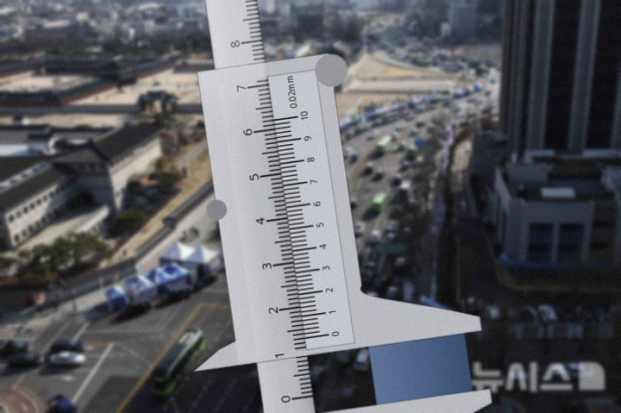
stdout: {"value": 13.0, "unit": "mm"}
